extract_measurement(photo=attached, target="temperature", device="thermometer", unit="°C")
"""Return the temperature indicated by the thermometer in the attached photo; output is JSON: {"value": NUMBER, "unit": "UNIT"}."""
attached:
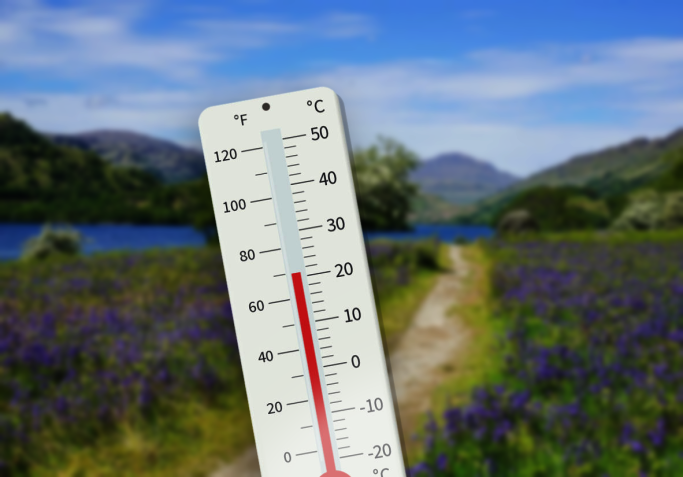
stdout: {"value": 21, "unit": "°C"}
